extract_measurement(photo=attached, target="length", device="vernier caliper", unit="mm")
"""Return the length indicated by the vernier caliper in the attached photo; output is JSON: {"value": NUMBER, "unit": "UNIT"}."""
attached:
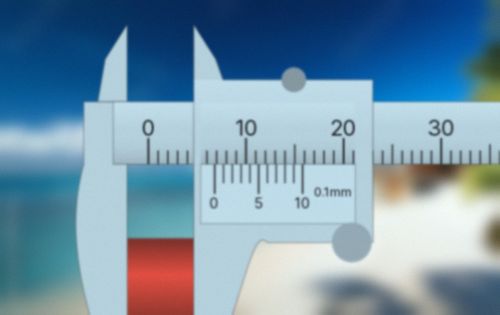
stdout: {"value": 6.8, "unit": "mm"}
